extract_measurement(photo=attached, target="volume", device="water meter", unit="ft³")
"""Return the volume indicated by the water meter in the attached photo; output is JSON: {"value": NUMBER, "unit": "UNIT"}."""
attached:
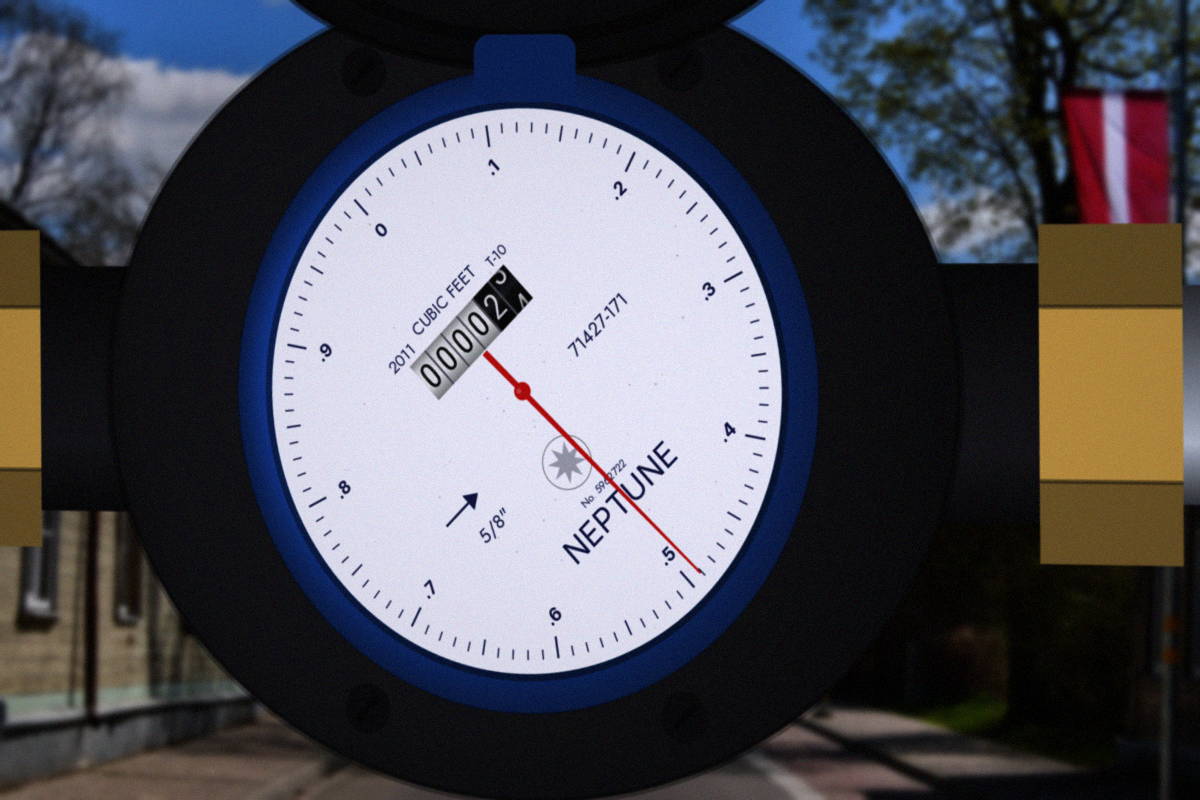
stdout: {"value": 23.49, "unit": "ft³"}
